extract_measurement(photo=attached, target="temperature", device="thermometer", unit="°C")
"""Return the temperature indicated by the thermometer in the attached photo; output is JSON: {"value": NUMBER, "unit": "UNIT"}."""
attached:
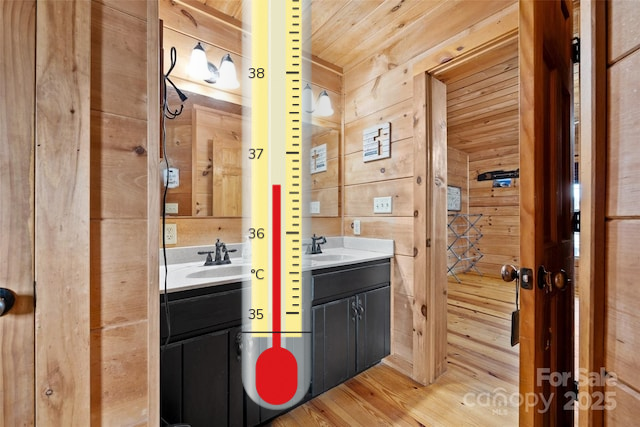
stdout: {"value": 36.6, "unit": "°C"}
